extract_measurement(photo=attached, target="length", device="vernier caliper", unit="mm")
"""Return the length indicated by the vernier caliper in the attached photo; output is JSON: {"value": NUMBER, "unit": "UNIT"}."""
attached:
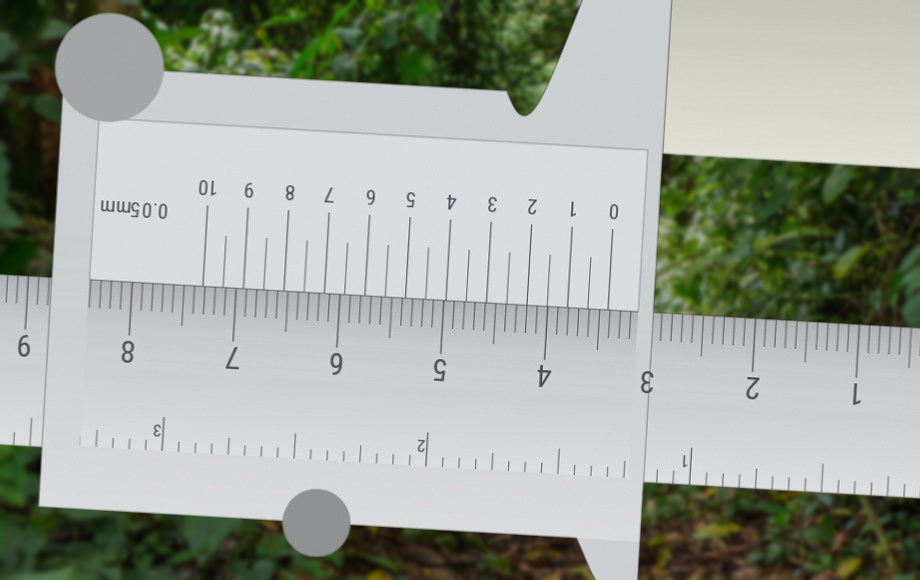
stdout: {"value": 34.2, "unit": "mm"}
